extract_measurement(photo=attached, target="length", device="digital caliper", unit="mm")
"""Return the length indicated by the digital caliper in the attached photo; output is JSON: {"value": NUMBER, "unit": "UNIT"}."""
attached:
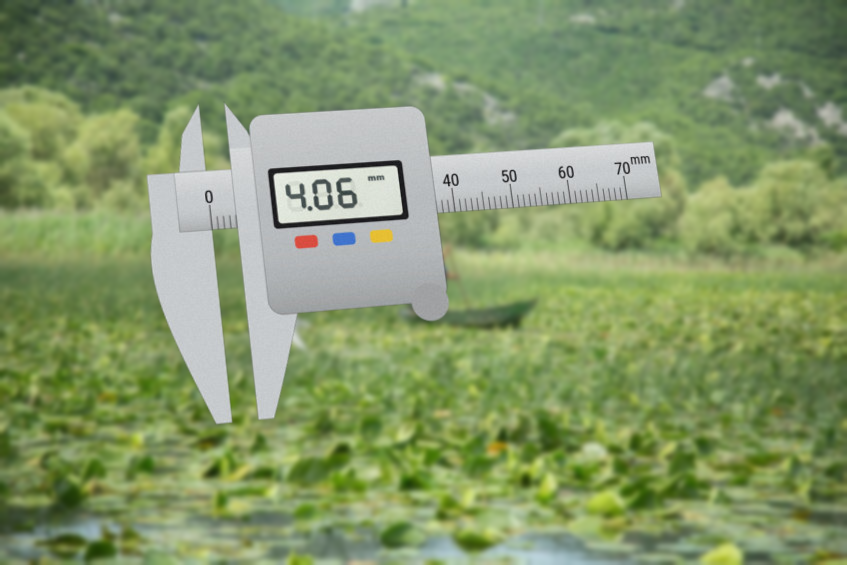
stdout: {"value": 4.06, "unit": "mm"}
